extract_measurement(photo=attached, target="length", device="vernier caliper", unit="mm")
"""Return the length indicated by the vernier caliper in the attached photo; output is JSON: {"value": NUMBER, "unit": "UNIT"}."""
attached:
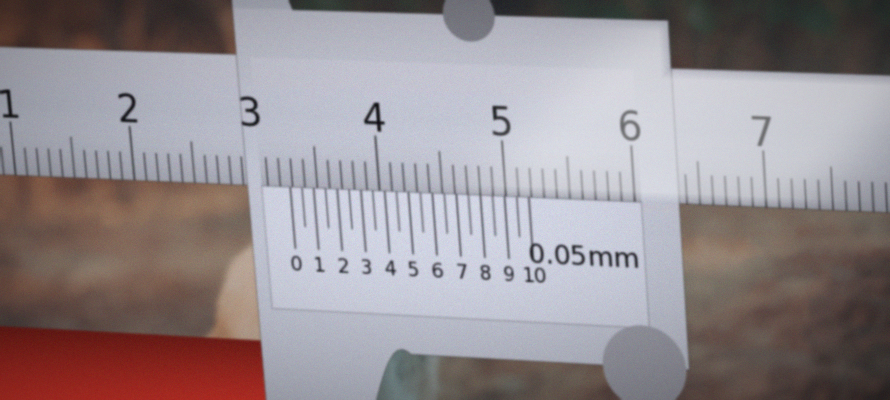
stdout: {"value": 32.8, "unit": "mm"}
